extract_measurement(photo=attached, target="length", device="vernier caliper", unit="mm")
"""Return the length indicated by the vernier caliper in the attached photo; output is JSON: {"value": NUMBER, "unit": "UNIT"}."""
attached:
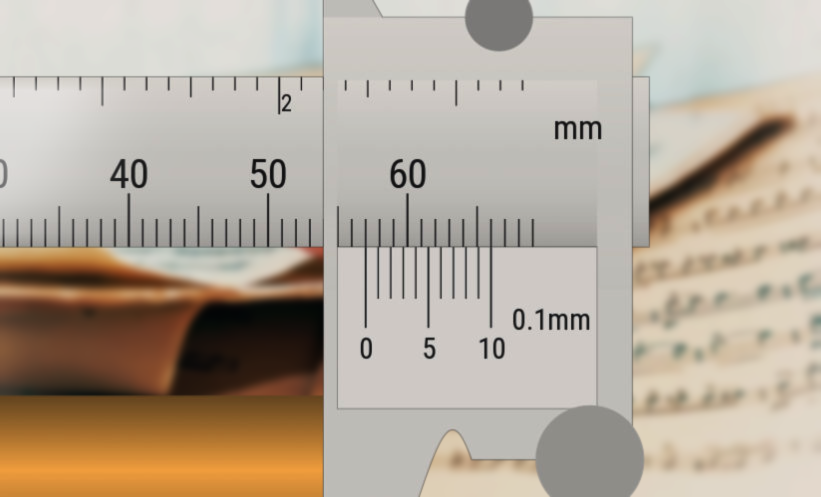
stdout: {"value": 57.0, "unit": "mm"}
